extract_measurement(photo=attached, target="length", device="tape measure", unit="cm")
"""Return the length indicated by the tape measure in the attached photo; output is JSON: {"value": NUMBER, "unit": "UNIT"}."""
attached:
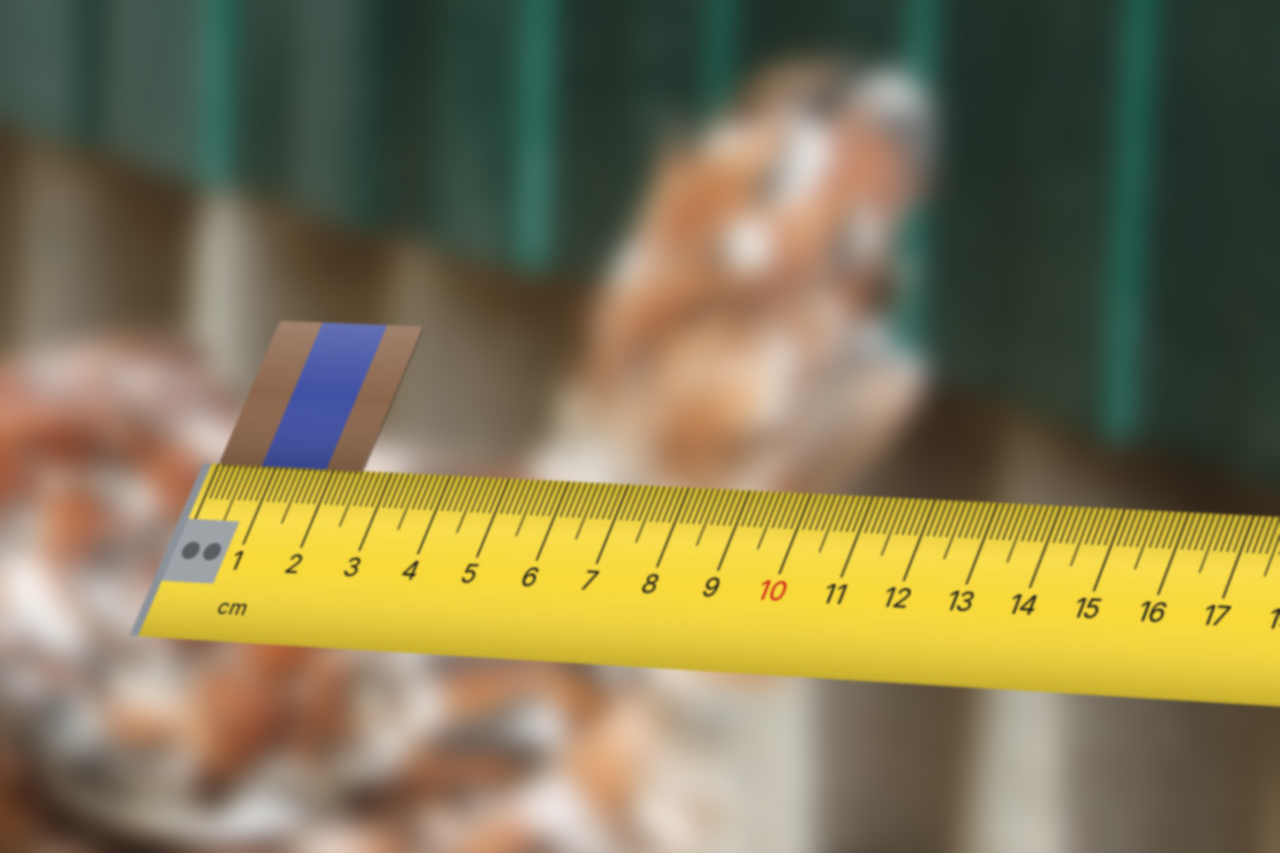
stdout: {"value": 2.5, "unit": "cm"}
